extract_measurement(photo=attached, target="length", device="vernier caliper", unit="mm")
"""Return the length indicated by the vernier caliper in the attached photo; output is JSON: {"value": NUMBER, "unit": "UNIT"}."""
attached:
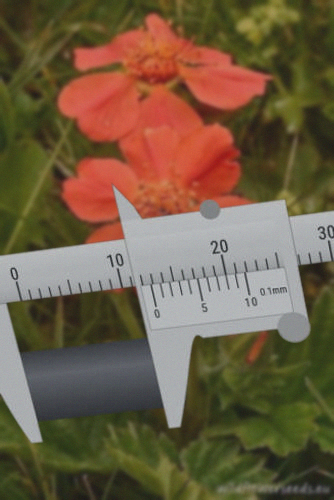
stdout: {"value": 12.8, "unit": "mm"}
